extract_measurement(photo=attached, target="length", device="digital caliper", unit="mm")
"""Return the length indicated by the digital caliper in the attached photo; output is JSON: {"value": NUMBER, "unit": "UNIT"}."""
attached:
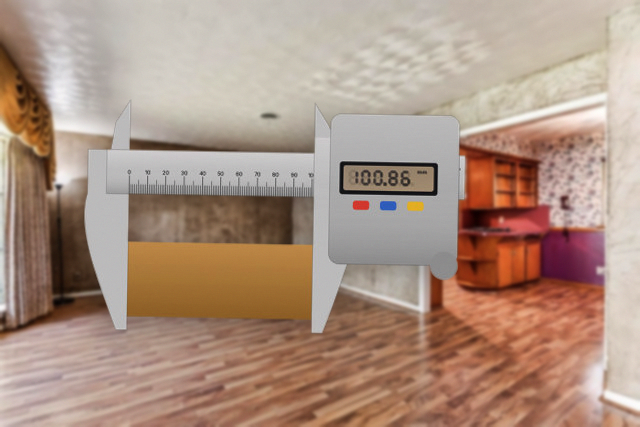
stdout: {"value": 100.86, "unit": "mm"}
